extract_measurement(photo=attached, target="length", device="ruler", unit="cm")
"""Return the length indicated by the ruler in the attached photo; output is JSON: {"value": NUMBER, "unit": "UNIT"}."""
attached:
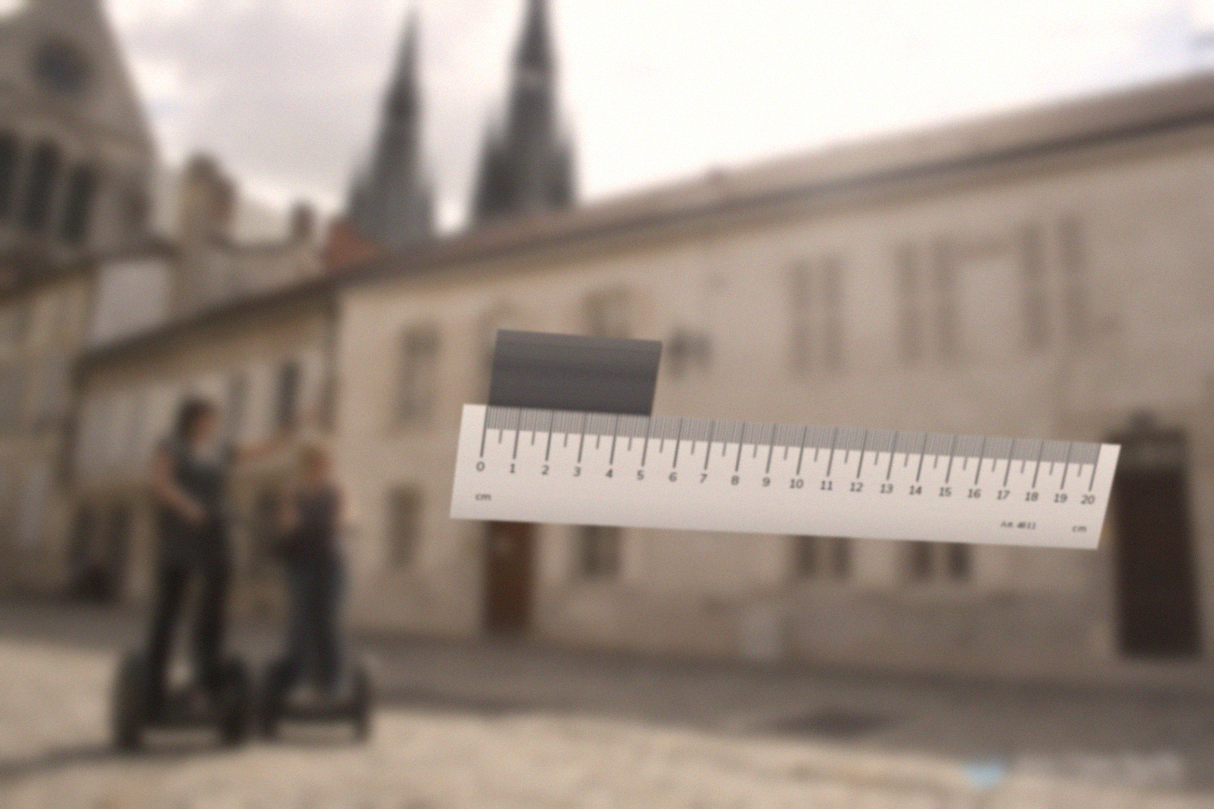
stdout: {"value": 5, "unit": "cm"}
